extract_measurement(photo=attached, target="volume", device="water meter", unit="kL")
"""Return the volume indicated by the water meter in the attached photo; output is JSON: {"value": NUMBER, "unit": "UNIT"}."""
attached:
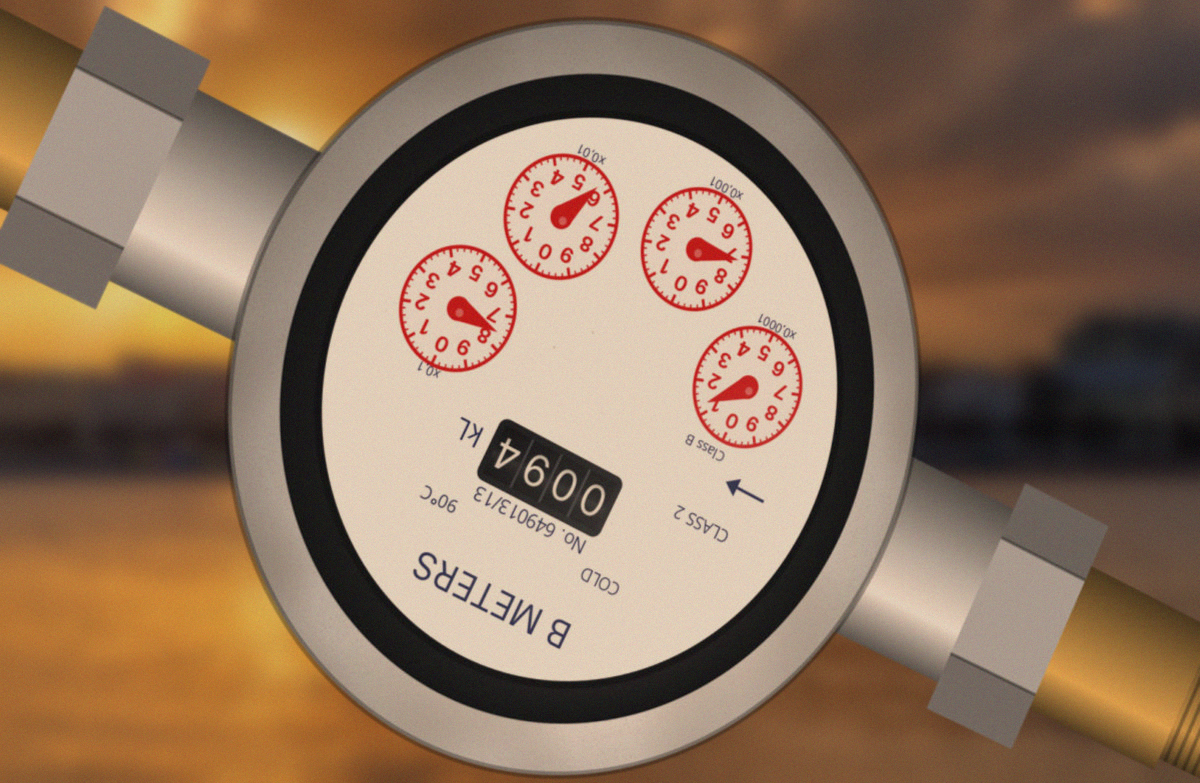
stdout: {"value": 94.7571, "unit": "kL"}
